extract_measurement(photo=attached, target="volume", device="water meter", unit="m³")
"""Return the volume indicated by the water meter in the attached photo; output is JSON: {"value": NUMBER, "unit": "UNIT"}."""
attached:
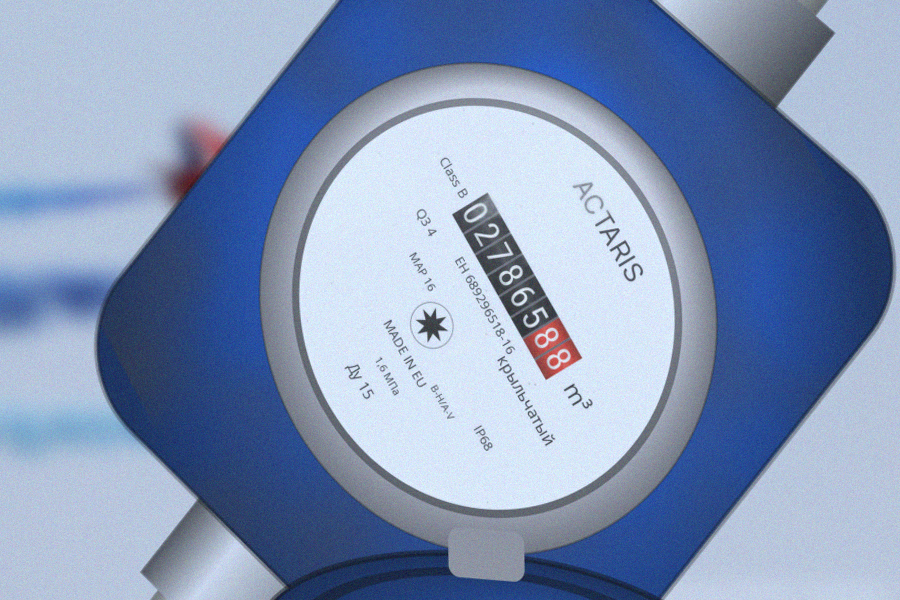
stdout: {"value": 27865.88, "unit": "m³"}
